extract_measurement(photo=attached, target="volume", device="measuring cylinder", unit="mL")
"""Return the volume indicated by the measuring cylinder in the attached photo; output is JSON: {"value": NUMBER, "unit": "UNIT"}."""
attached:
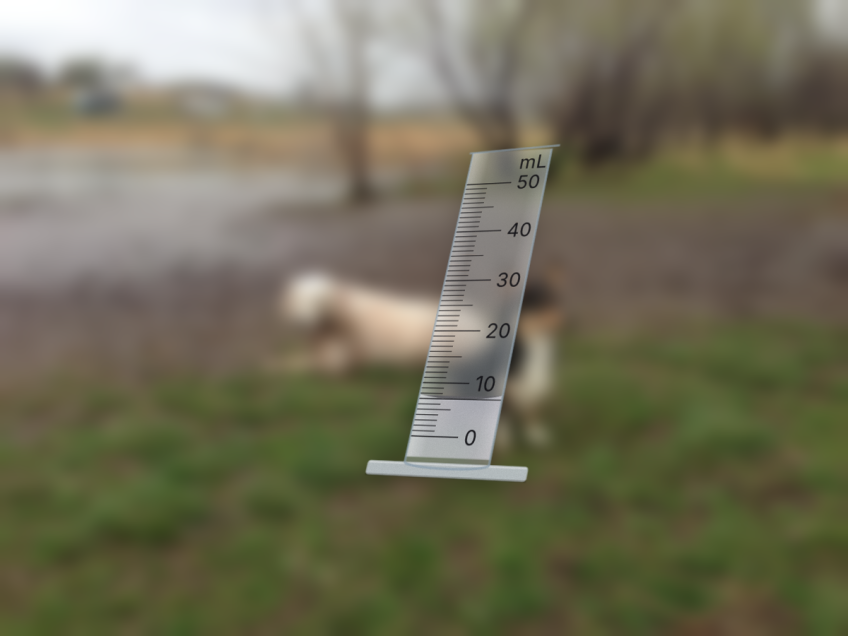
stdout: {"value": 7, "unit": "mL"}
